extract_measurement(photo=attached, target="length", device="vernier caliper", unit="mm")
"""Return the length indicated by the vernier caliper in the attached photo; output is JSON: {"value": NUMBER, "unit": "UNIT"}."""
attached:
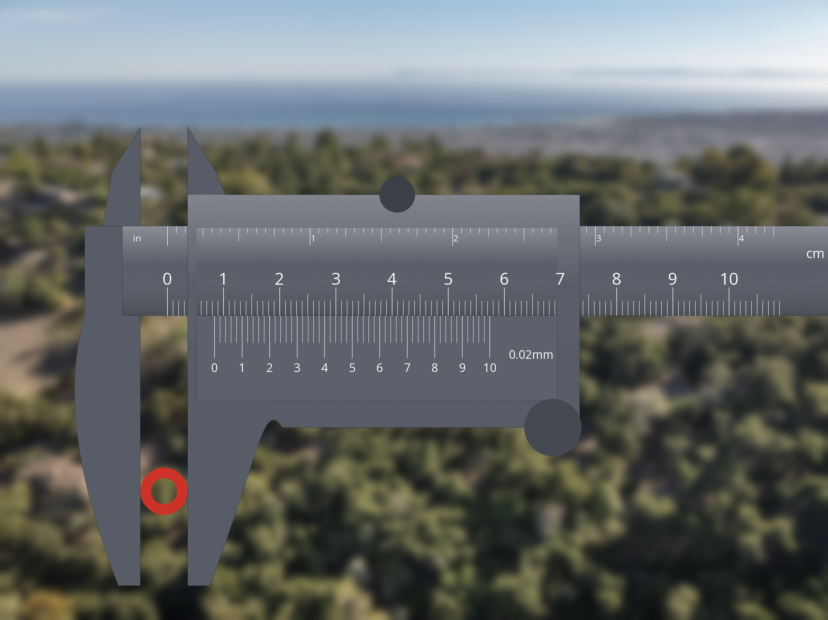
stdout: {"value": 8.4, "unit": "mm"}
